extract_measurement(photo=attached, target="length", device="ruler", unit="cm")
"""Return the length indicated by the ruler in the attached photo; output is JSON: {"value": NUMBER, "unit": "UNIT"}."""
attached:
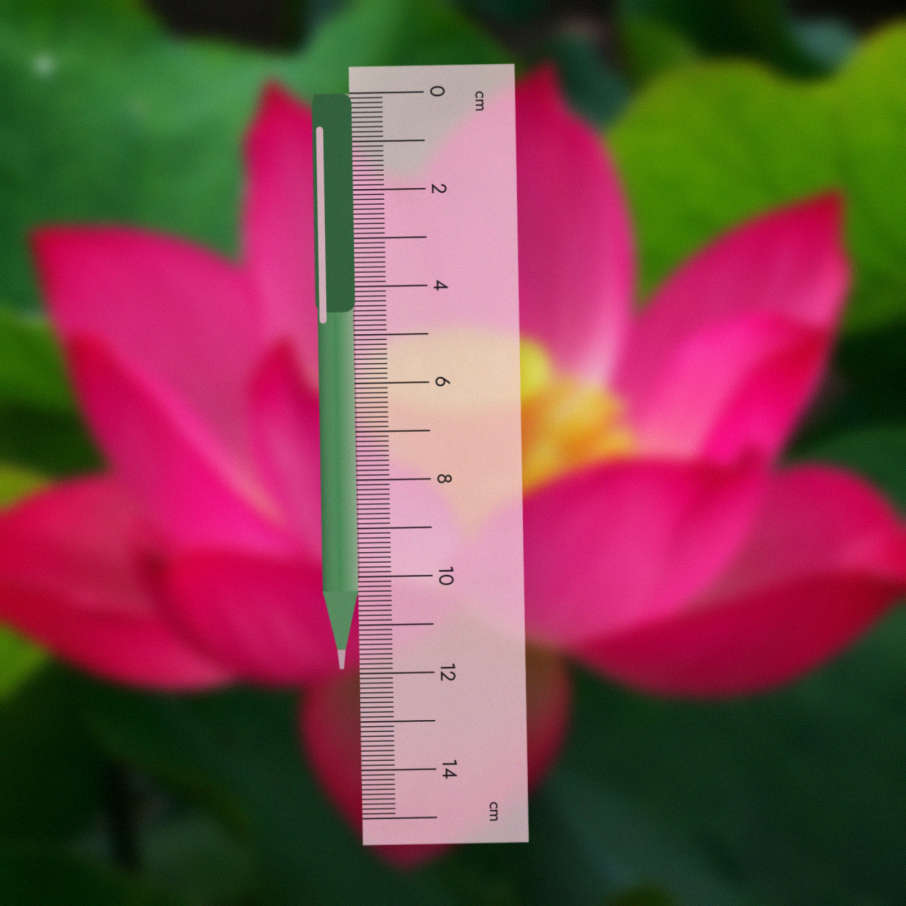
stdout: {"value": 11.9, "unit": "cm"}
